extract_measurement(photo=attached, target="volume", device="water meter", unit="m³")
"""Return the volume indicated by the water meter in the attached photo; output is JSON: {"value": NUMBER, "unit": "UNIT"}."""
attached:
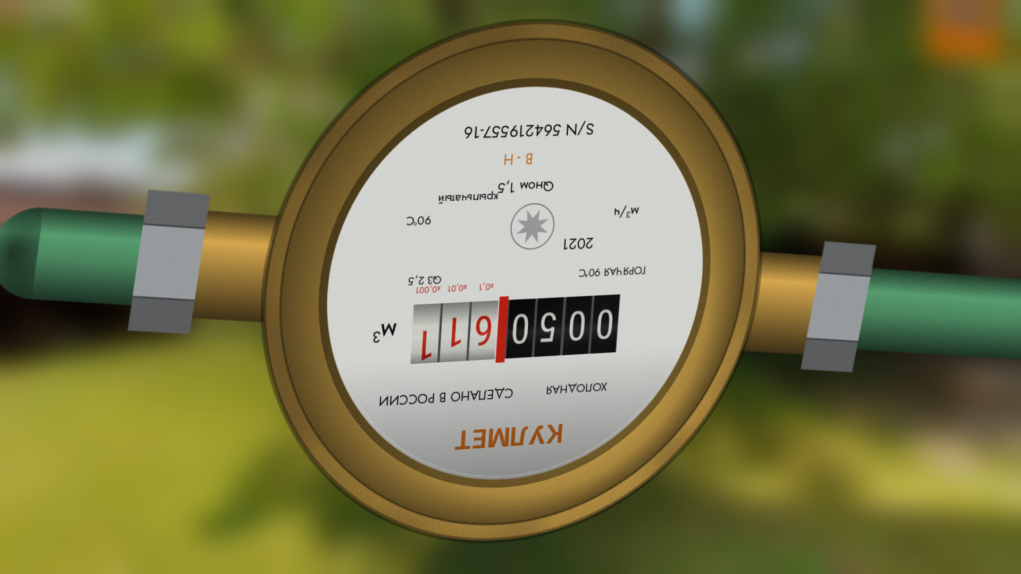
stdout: {"value": 50.611, "unit": "m³"}
